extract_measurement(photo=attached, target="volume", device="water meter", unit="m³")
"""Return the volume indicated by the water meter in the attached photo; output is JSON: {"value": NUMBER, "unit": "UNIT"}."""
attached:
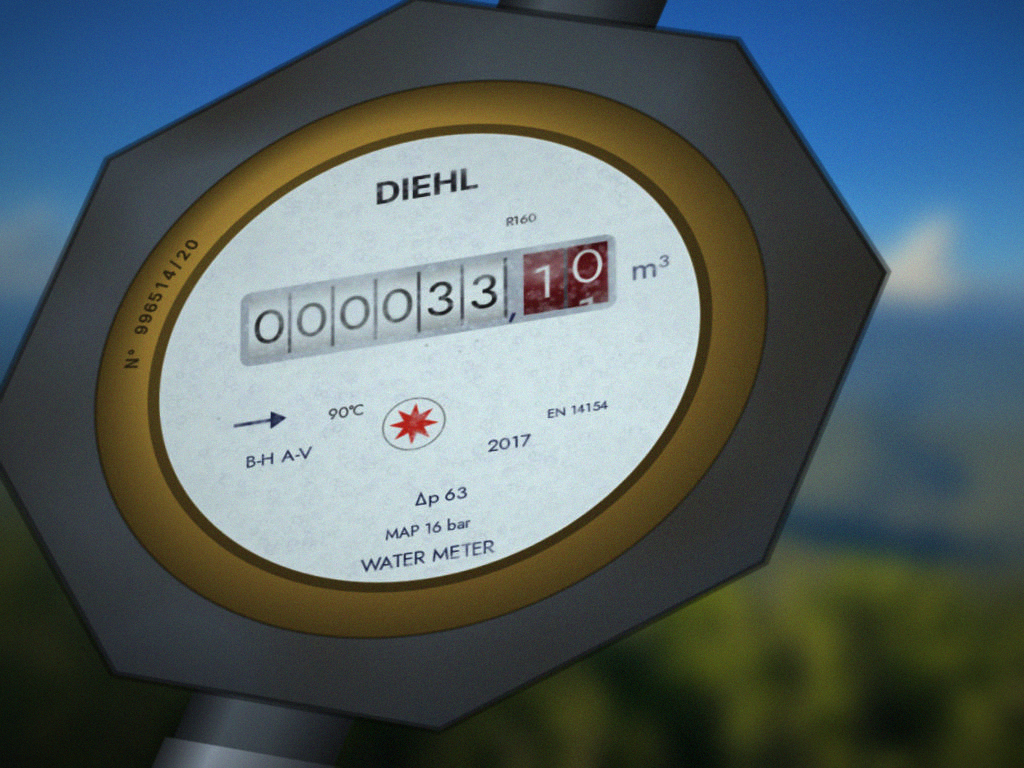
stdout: {"value": 33.10, "unit": "m³"}
